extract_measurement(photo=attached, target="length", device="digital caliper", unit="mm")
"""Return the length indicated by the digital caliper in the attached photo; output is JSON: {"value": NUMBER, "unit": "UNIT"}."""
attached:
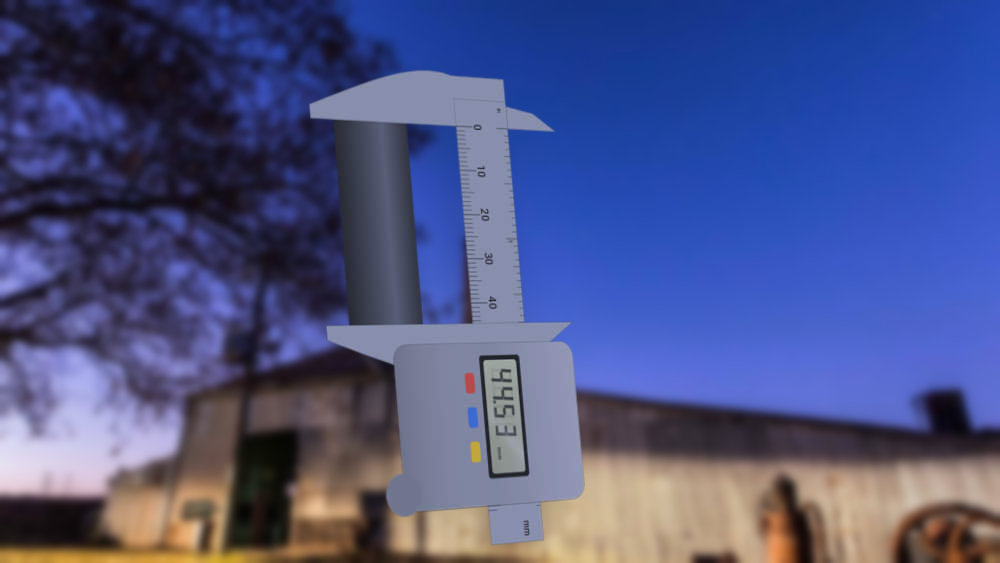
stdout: {"value": 44.53, "unit": "mm"}
